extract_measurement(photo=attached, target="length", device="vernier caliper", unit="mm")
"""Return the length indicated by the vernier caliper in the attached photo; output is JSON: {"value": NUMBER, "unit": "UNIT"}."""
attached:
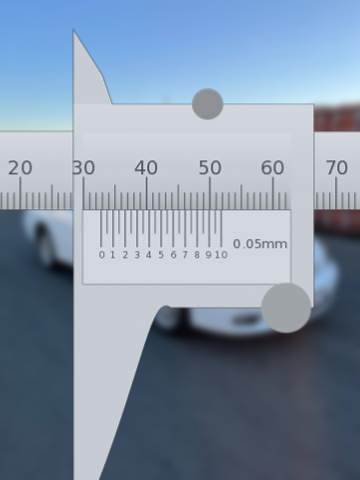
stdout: {"value": 32.8, "unit": "mm"}
